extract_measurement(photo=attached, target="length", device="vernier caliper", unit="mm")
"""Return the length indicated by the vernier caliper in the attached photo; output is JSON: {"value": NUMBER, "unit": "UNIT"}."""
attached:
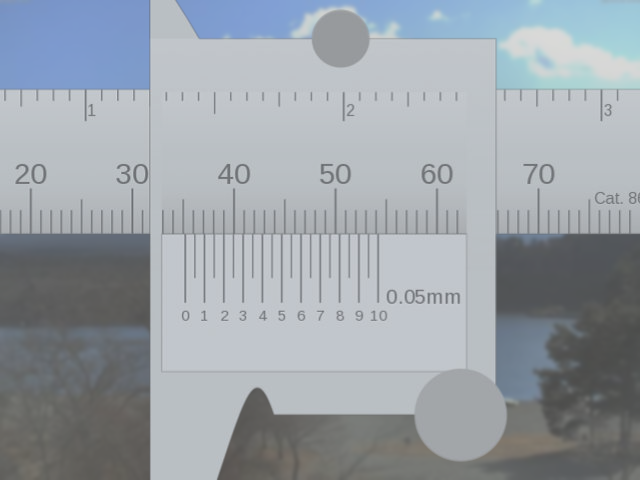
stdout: {"value": 35.2, "unit": "mm"}
